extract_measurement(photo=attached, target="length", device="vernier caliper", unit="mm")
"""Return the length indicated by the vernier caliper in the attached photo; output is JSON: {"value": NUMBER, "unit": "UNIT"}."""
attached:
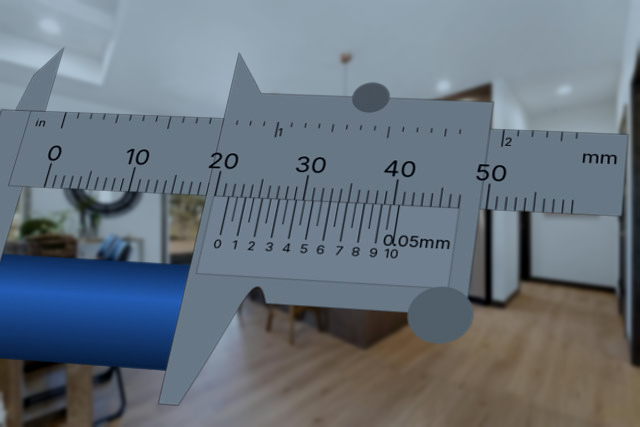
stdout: {"value": 21.6, "unit": "mm"}
